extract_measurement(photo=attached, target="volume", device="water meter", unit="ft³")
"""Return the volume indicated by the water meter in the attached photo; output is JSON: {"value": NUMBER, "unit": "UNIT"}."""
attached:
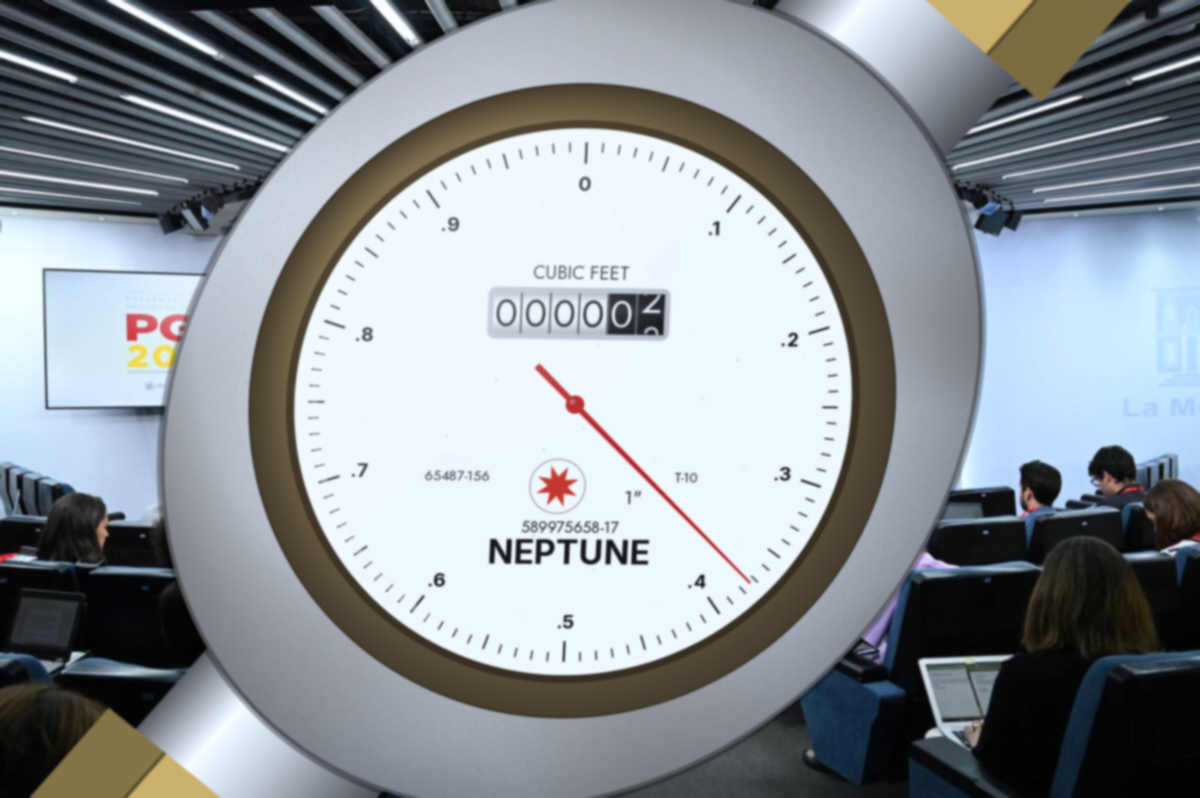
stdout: {"value": 2.37, "unit": "ft³"}
